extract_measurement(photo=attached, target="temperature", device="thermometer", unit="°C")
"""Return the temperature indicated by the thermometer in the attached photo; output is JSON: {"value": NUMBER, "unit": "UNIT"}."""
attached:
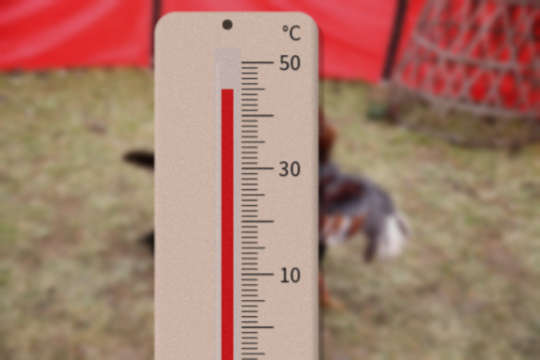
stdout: {"value": 45, "unit": "°C"}
